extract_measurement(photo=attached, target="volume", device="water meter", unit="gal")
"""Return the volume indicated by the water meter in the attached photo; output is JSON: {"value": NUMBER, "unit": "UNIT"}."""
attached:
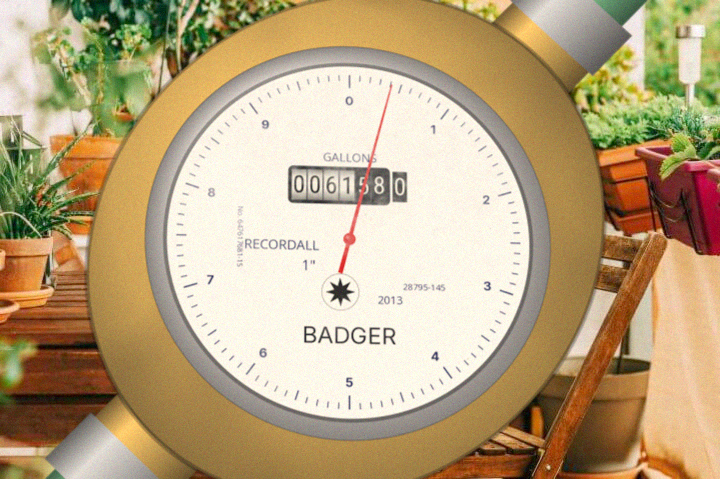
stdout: {"value": 61580.4, "unit": "gal"}
